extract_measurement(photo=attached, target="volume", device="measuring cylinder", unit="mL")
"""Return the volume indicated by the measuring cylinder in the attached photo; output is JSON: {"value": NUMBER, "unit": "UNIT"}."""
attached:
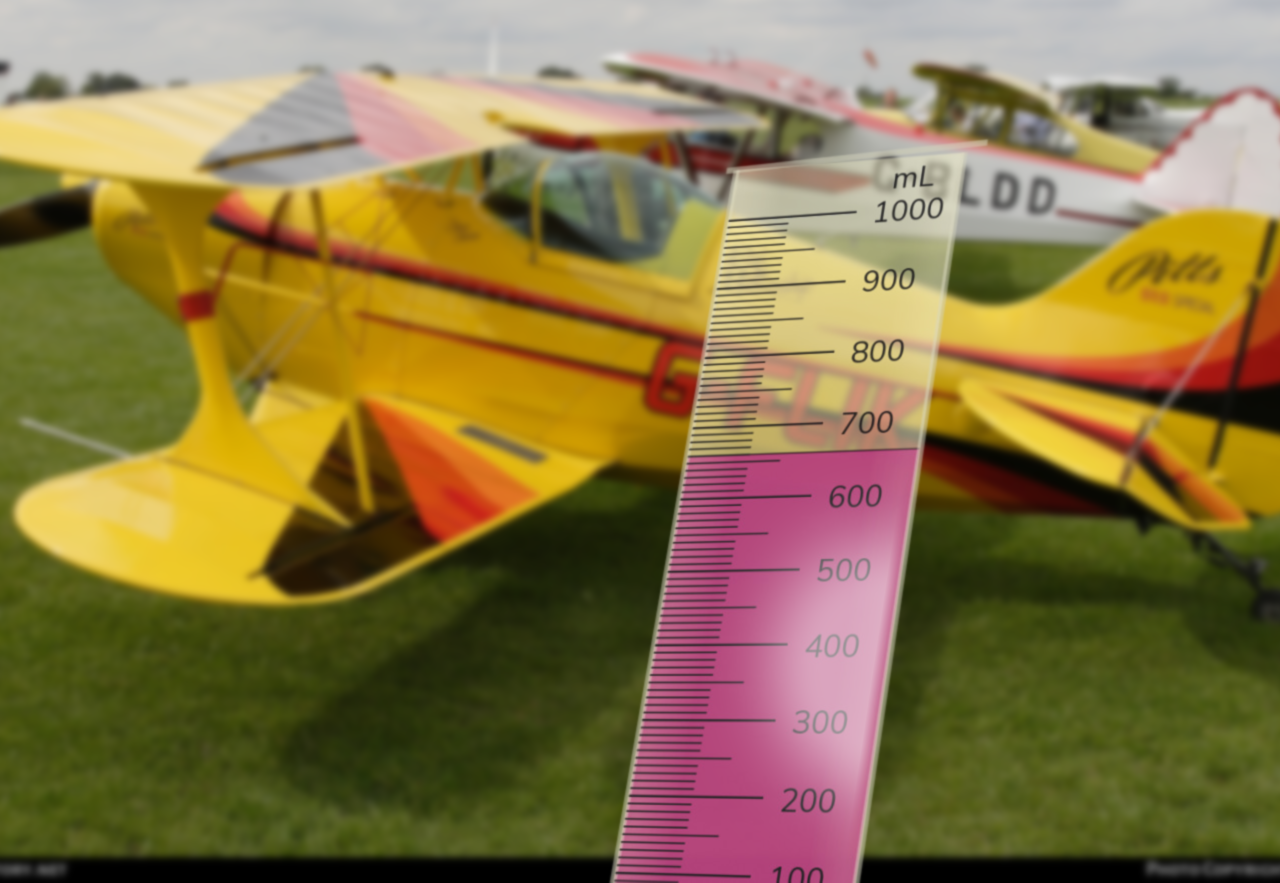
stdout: {"value": 660, "unit": "mL"}
